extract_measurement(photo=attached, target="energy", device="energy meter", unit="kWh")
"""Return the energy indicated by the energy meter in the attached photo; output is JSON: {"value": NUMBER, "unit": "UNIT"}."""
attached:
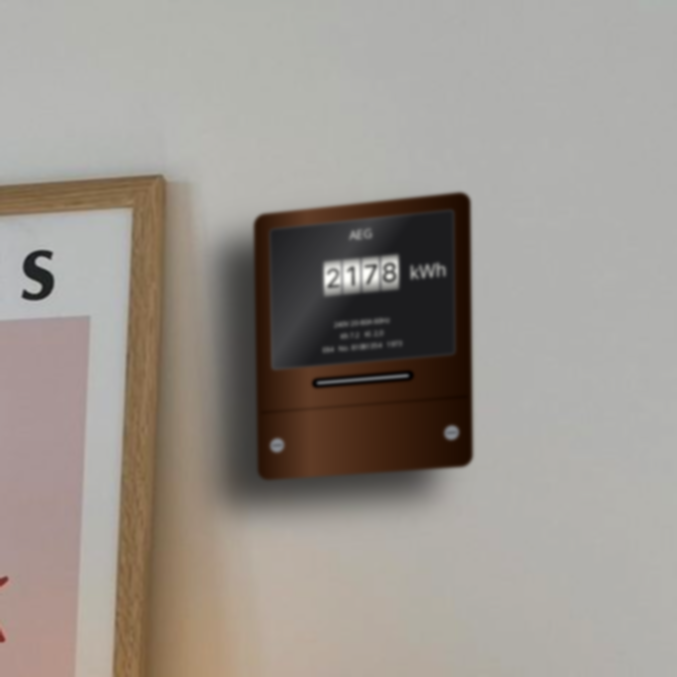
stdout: {"value": 2178, "unit": "kWh"}
